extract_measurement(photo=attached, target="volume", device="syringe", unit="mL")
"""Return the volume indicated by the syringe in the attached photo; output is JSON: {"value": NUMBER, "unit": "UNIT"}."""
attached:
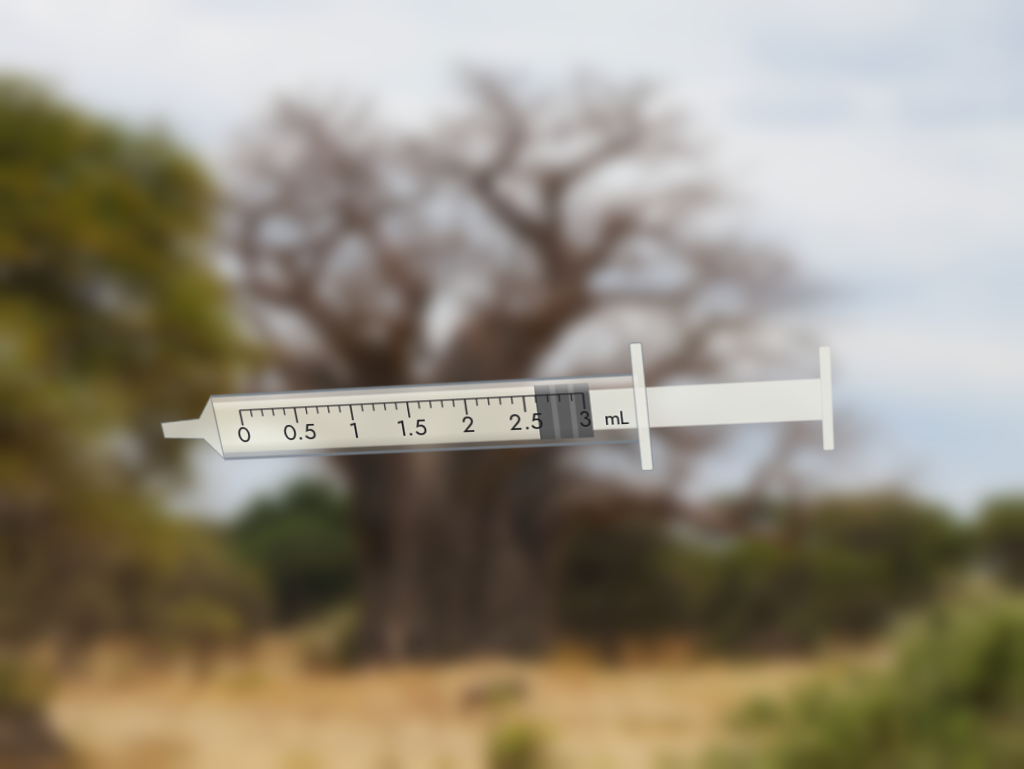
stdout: {"value": 2.6, "unit": "mL"}
